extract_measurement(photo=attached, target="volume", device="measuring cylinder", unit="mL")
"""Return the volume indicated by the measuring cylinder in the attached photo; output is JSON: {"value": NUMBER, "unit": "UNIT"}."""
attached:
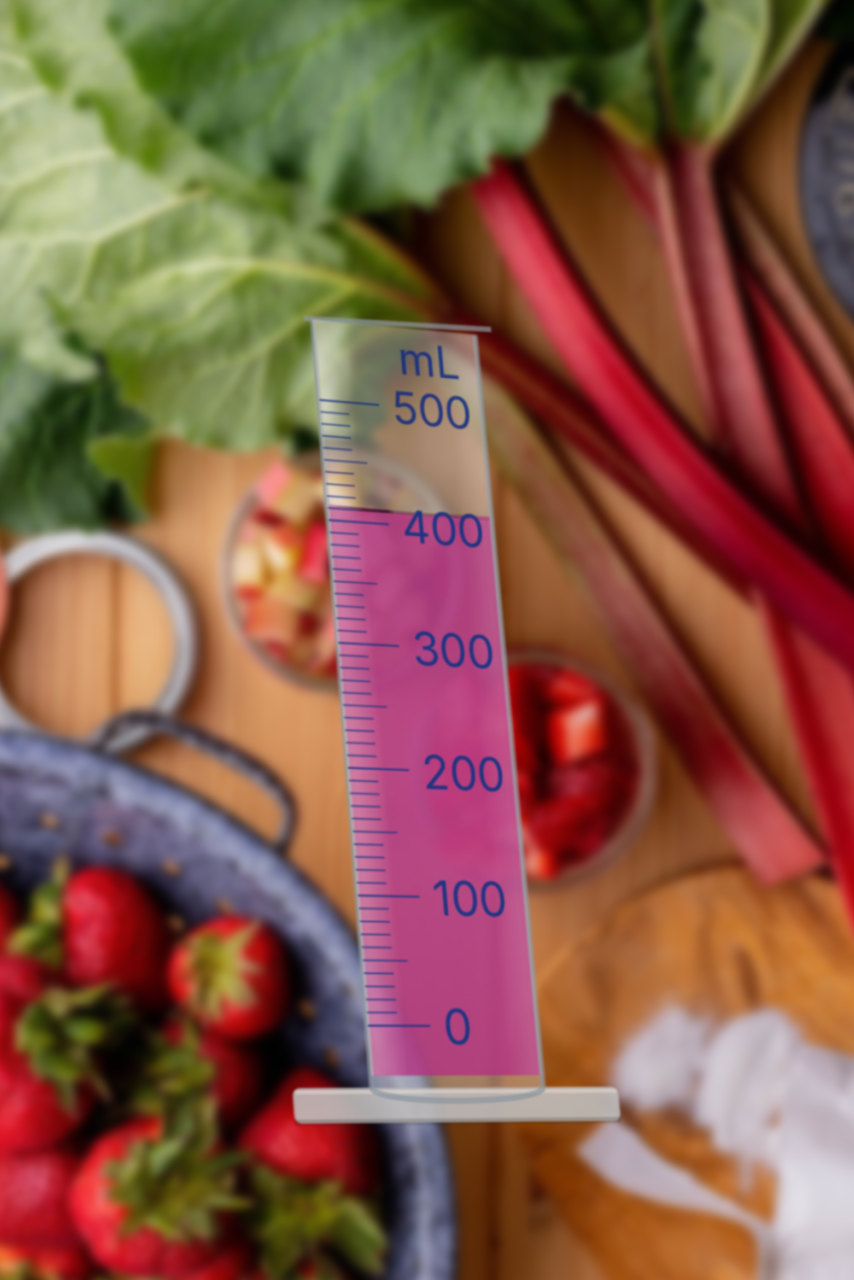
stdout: {"value": 410, "unit": "mL"}
